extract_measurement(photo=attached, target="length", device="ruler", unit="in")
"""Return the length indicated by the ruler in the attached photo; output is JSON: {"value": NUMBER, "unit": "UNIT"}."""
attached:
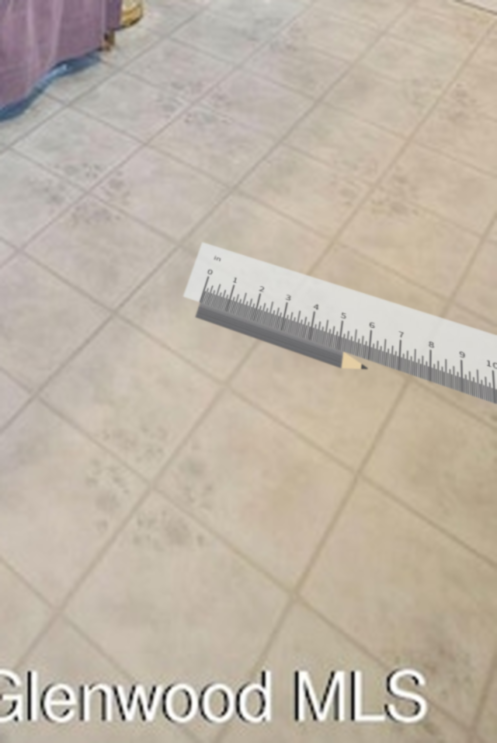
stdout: {"value": 6, "unit": "in"}
